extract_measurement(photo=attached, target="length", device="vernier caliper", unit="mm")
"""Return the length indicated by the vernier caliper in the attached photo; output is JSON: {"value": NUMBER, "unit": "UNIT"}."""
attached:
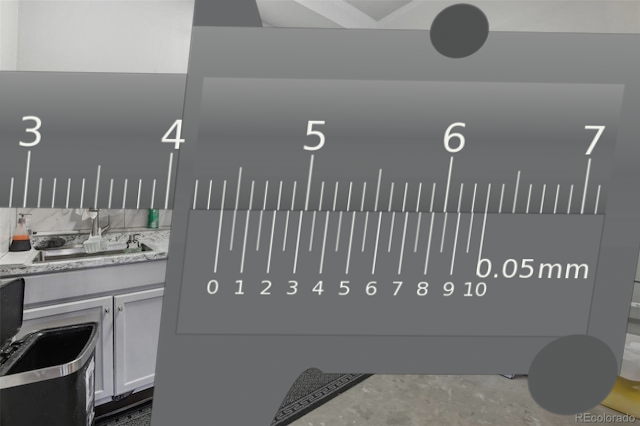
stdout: {"value": 44.0, "unit": "mm"}
